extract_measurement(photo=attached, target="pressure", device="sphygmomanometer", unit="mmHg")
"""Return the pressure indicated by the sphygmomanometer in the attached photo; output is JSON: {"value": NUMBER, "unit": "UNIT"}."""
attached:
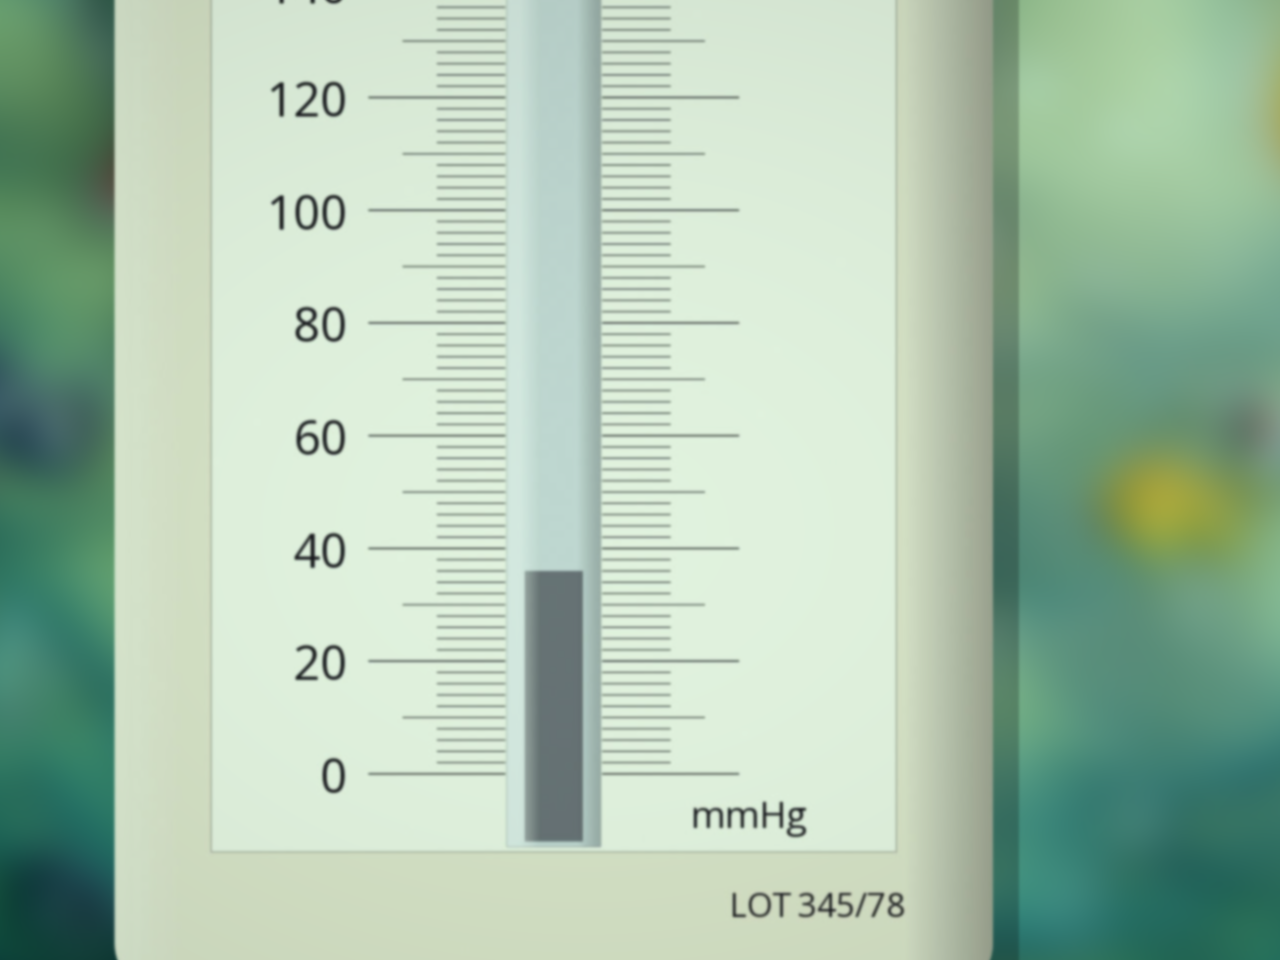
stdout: {"value": 36, "unit": "mmHg"}
